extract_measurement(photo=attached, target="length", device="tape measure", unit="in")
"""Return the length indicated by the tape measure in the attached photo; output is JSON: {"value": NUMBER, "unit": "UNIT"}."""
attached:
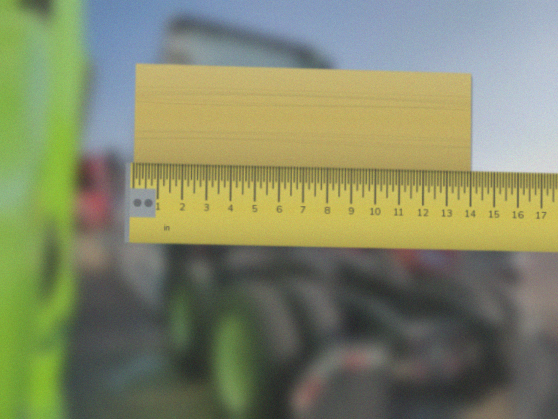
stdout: {"value": 14, "unit": "in"}
